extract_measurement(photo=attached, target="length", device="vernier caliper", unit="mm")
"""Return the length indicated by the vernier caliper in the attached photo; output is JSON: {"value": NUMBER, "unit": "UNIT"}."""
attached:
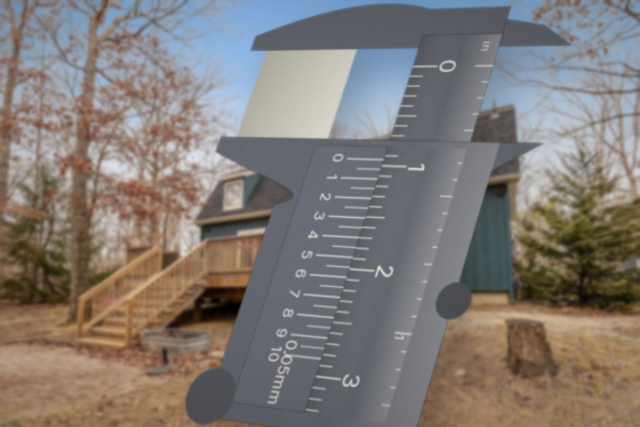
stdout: {"value": 9.4, "unit": "mm"}
